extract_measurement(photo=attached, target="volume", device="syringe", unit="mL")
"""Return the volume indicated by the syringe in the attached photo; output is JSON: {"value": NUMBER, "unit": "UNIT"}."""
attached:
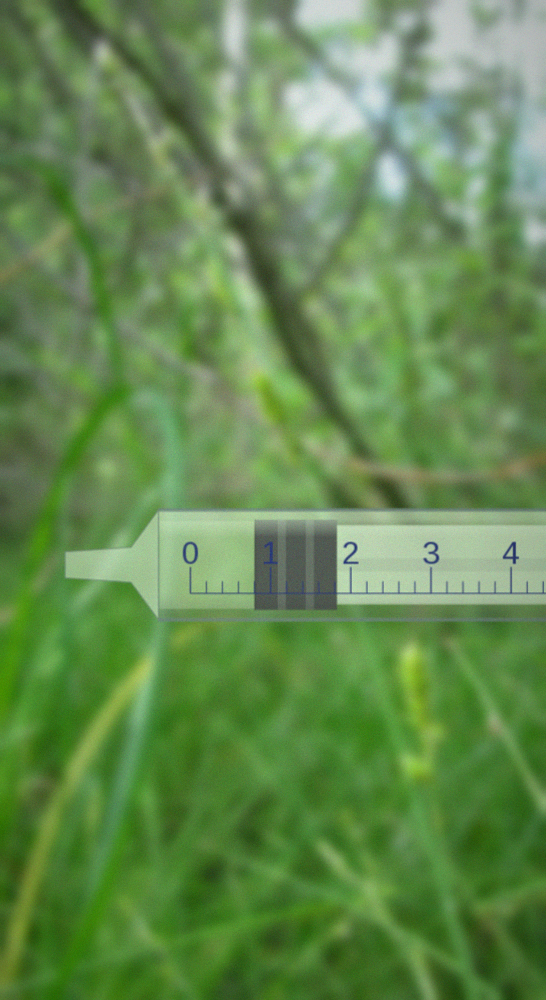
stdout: {"value": 0.8, "unit": "mL"}
